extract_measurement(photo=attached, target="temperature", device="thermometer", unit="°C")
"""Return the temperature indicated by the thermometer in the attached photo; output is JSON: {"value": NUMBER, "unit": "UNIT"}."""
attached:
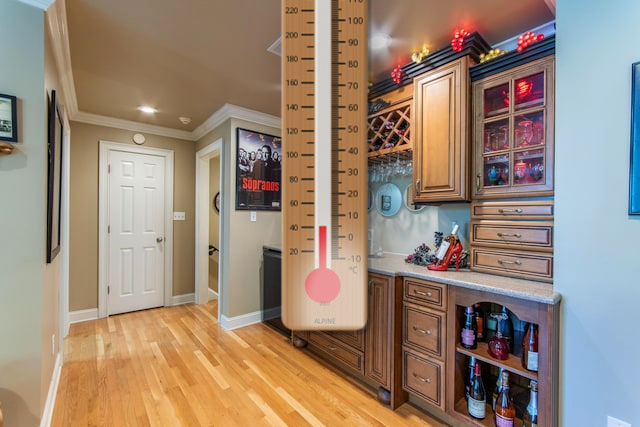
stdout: {"value": 5, "unit": "°C"}
